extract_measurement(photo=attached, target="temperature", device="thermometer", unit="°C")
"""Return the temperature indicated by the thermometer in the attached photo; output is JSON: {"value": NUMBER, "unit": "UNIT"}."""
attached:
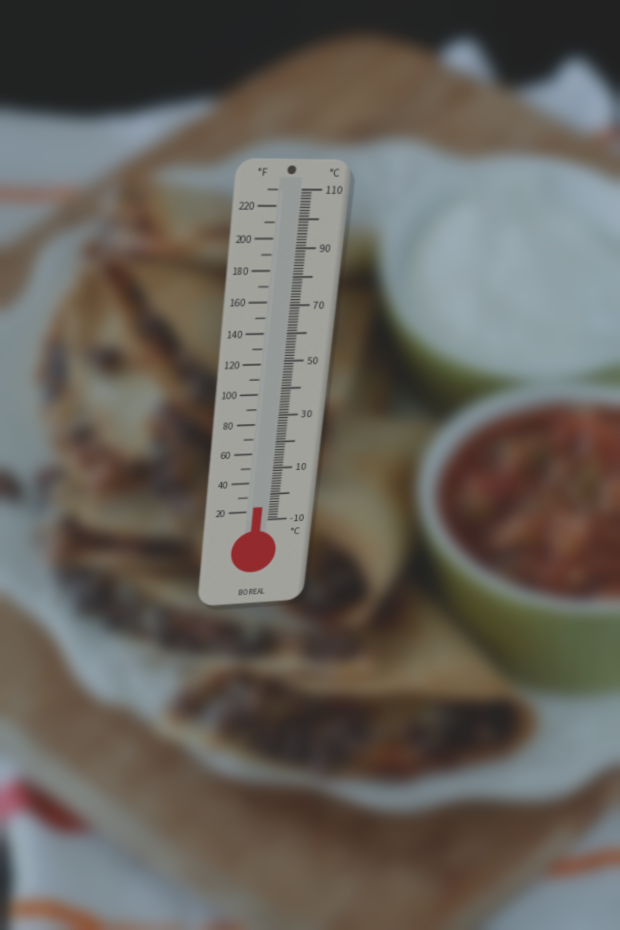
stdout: {"value": -5, "unit": "°C"}
